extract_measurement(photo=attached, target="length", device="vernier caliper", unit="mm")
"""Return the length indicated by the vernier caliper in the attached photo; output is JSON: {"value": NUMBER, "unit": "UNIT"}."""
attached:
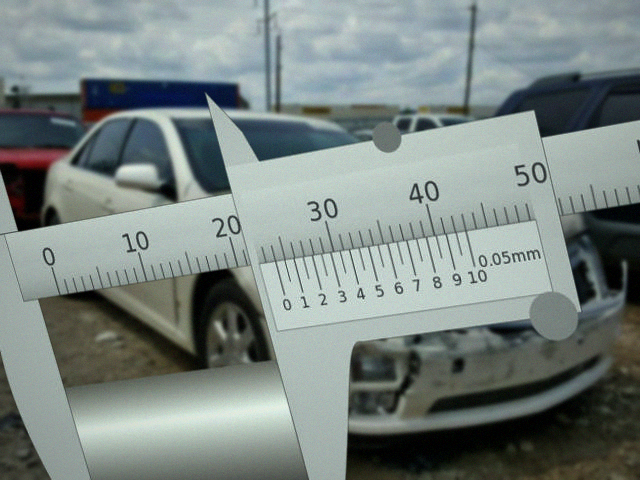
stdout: {"value": 24.0, "unit": "mm"}
